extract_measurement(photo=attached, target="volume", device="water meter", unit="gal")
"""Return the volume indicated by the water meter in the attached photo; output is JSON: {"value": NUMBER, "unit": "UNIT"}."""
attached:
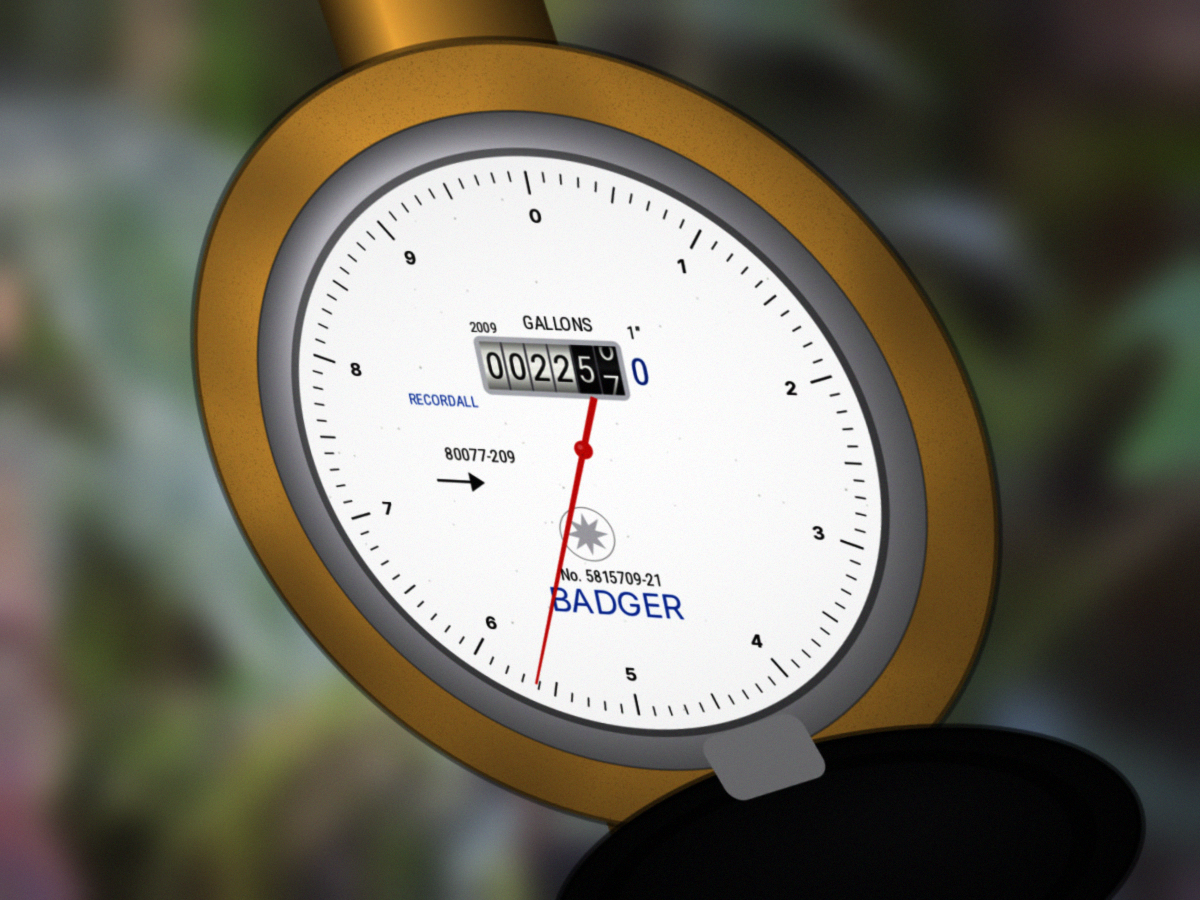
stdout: {"value": 22565.6, "unit": "gal"}
